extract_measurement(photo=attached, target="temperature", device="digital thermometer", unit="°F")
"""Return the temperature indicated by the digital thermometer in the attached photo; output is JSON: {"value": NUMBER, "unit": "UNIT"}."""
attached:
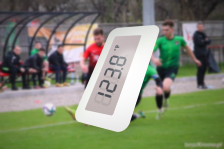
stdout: {"value": 123.8, "unit": "°F"}
